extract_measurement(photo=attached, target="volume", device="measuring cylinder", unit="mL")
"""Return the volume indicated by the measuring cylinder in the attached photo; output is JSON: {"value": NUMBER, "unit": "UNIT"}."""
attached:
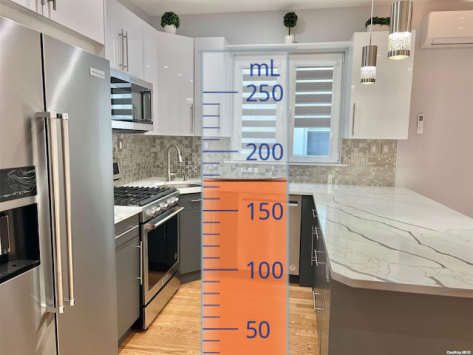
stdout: {"value": 175, "unit": "mL"}
